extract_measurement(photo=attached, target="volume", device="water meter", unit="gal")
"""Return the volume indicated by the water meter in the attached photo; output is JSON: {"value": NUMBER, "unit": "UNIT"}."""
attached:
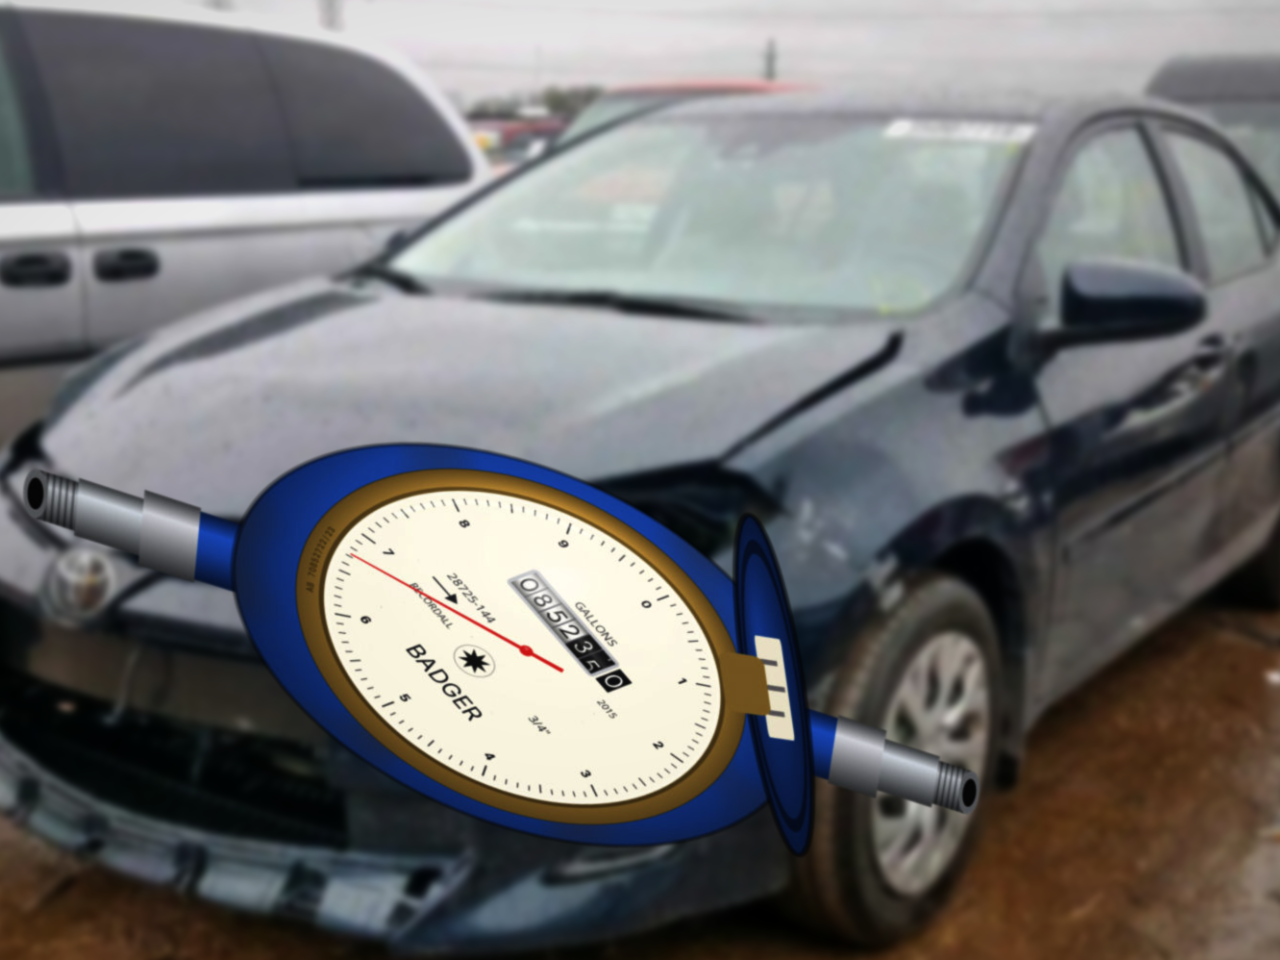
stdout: {"value": 852346.7, "unit": "gal"}
